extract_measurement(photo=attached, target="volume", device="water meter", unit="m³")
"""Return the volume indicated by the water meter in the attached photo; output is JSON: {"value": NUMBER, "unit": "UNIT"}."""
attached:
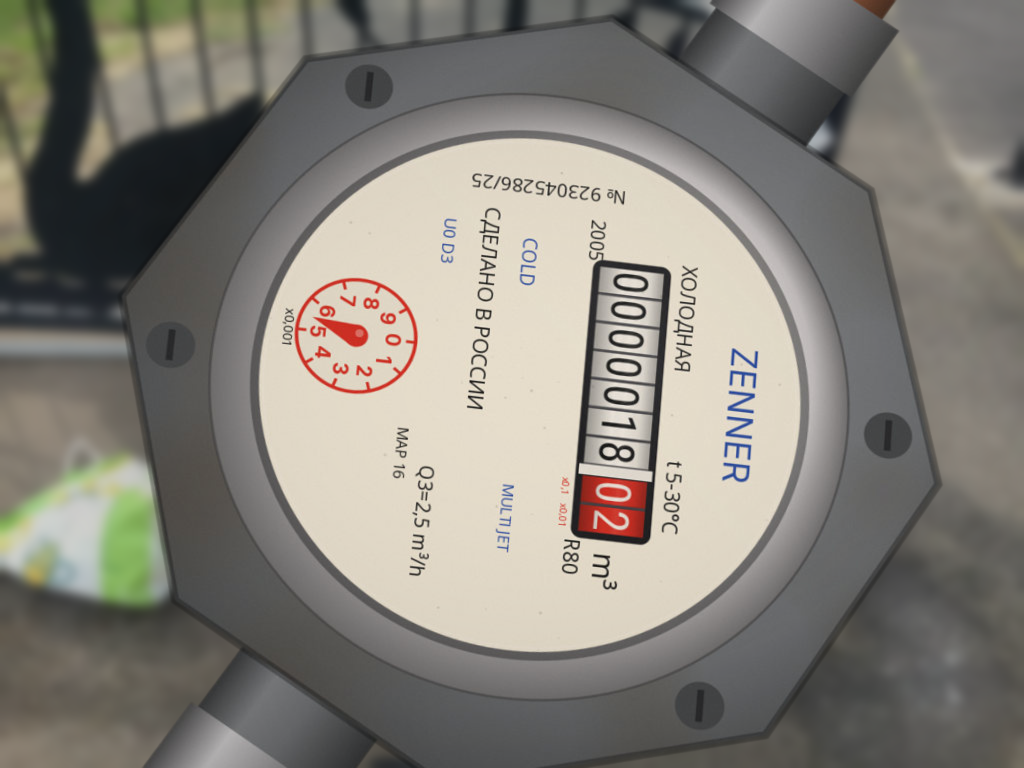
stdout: {"value": 18.025, "unit": "m³"}
